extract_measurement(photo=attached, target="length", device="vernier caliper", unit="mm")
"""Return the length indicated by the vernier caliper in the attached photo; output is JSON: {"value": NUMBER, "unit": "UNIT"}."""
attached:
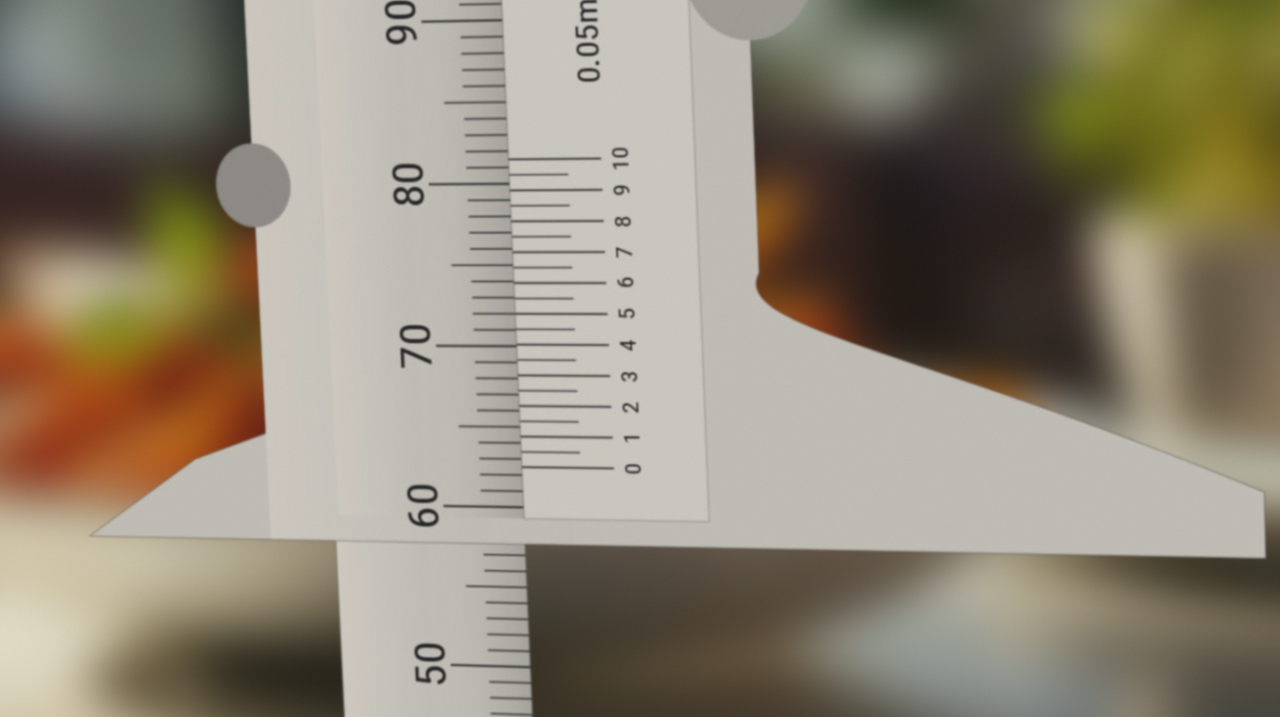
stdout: {"value": 62.5, "unit": "mm"}
